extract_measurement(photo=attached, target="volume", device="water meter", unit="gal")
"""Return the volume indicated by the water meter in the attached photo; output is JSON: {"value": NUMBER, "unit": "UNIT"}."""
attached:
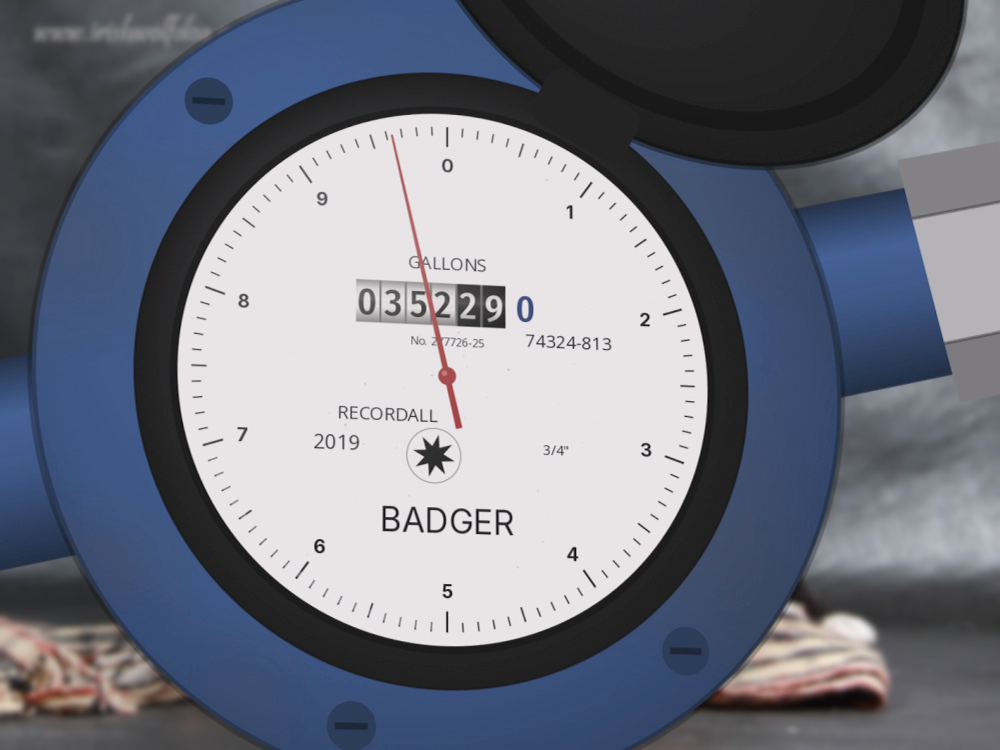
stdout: {"value": 352289.6, "unit": "gal"}
